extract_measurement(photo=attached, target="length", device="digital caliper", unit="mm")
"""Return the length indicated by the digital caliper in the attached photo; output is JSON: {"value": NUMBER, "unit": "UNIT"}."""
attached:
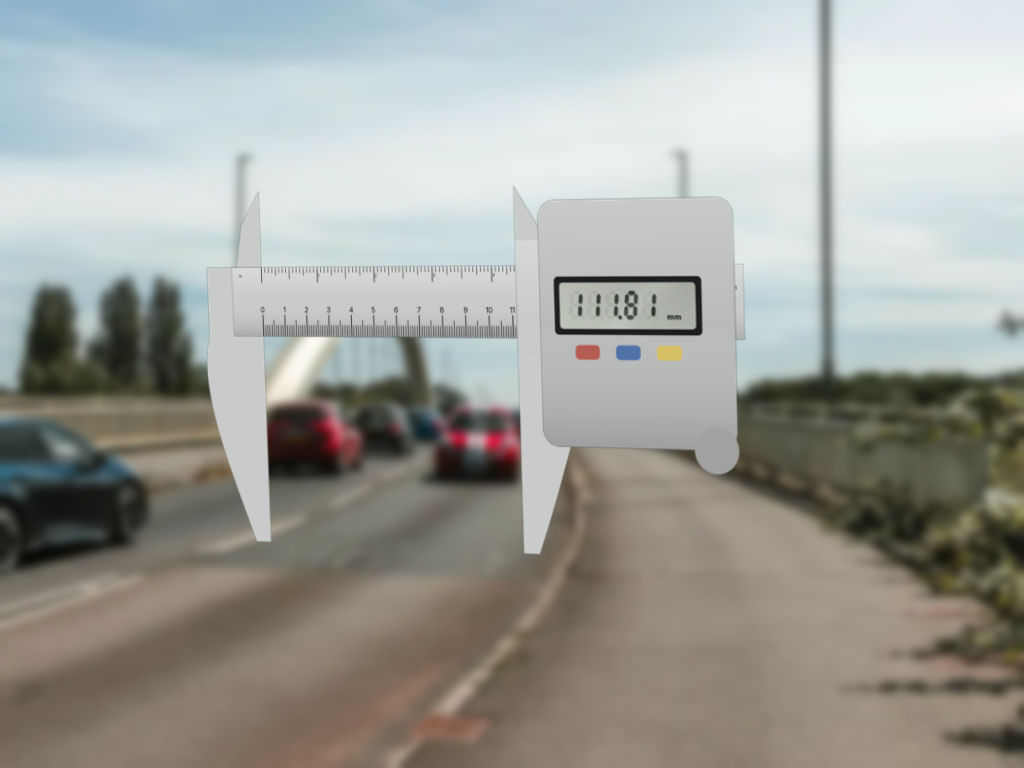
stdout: {"value": 111.81, "unit": "mm"}
